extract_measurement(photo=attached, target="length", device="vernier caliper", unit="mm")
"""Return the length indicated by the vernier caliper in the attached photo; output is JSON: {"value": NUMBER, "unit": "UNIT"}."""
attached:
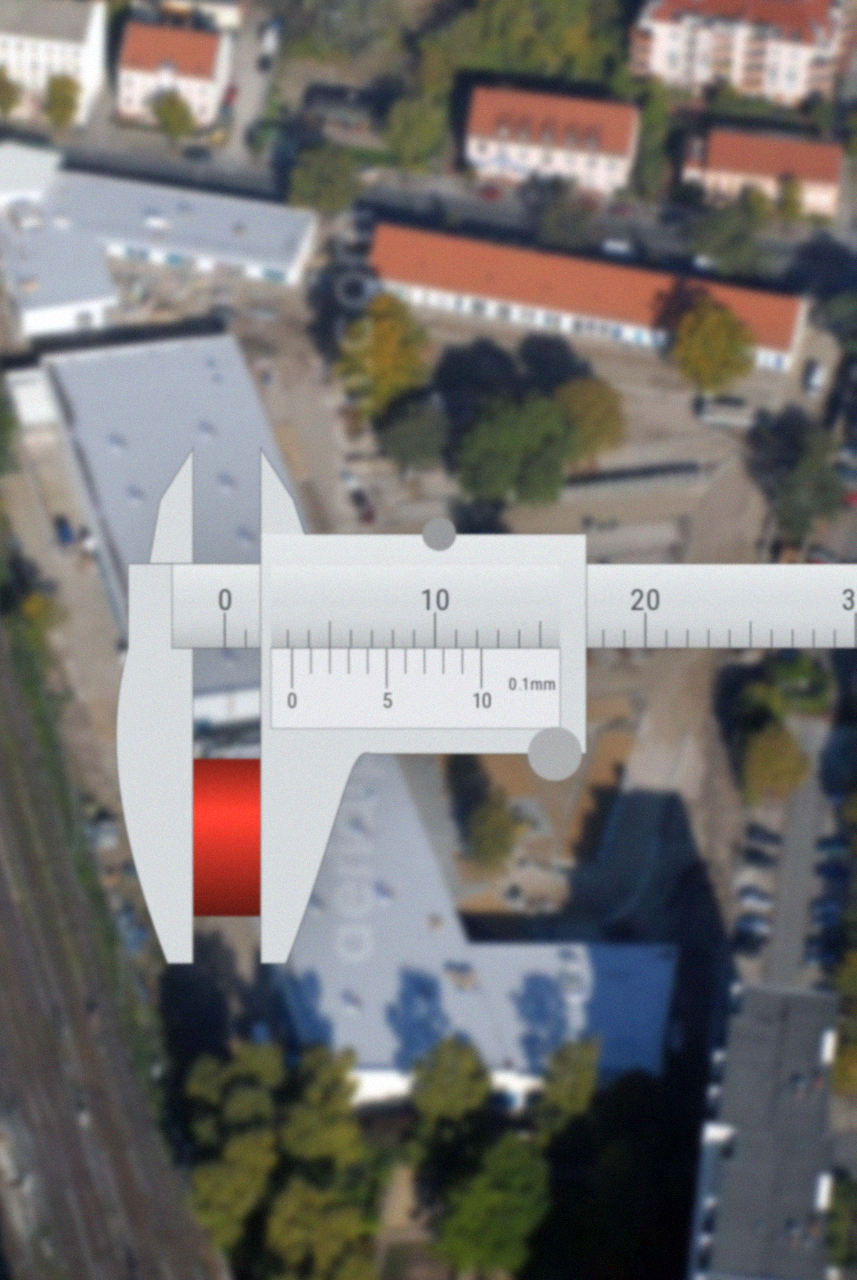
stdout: {"value": 3.2, "unit": "mm"}
